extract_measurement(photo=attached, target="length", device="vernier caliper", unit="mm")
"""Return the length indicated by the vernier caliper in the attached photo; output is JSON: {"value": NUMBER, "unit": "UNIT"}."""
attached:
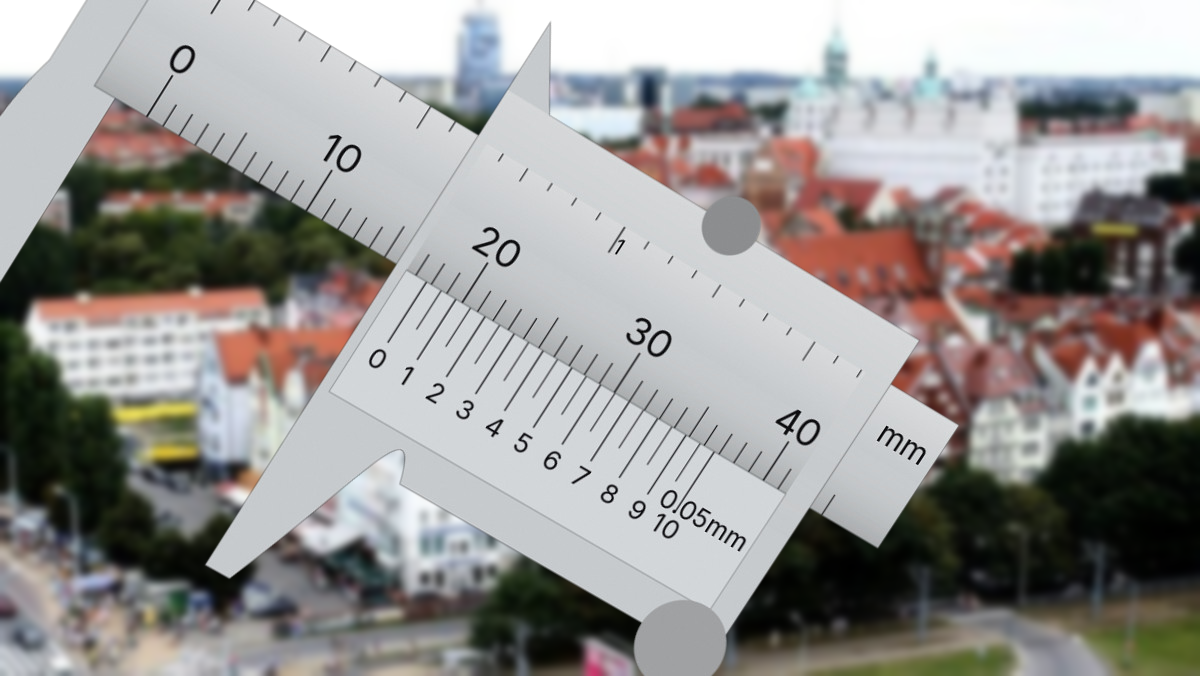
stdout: {"value": 17.7, "unit": "mm"}
